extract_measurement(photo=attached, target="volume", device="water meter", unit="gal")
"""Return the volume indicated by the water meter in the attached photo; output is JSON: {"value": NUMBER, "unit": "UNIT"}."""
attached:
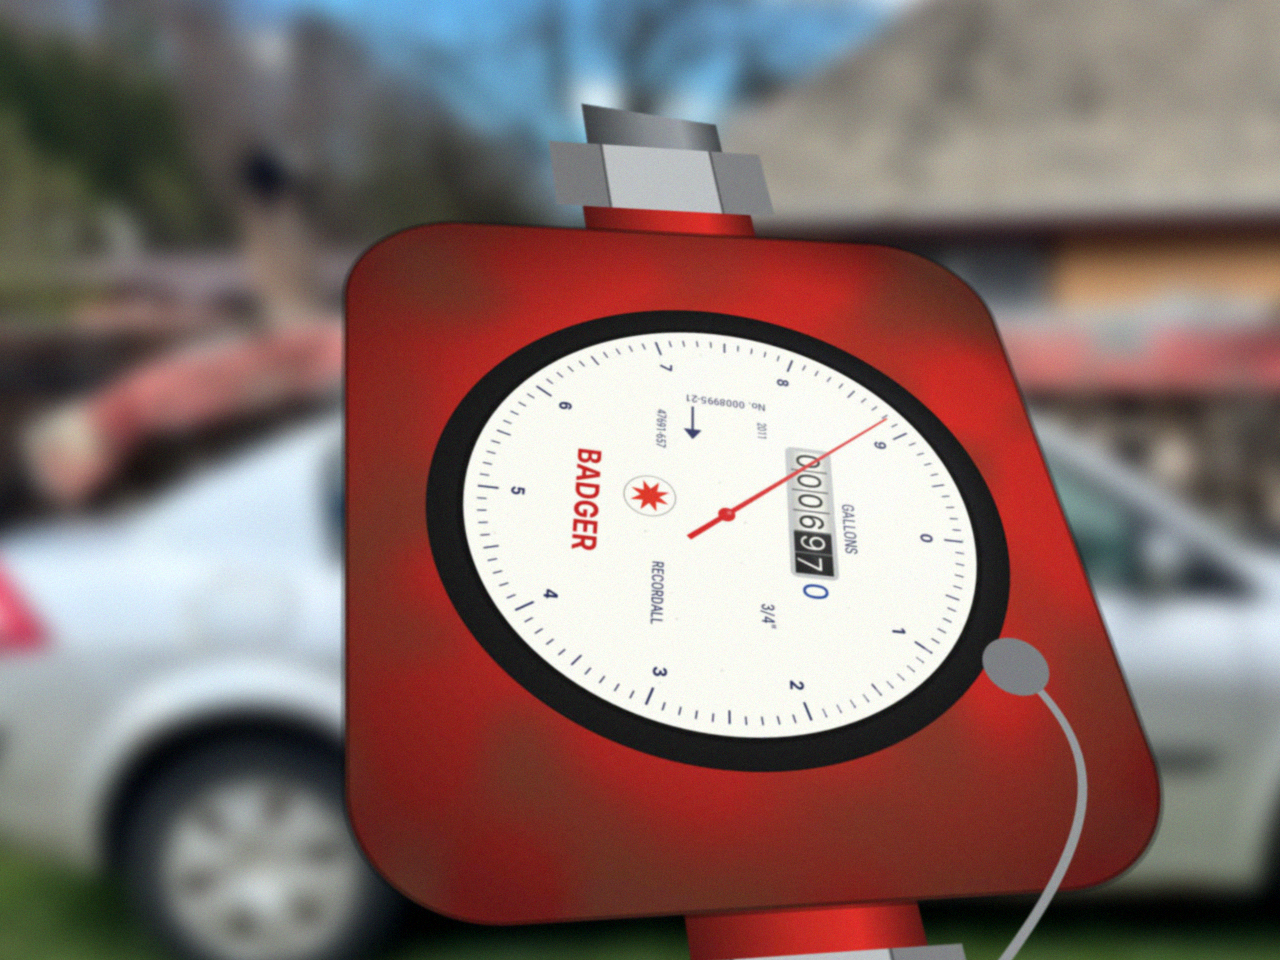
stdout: {"value": 6968.8, "unit": "gal"}
